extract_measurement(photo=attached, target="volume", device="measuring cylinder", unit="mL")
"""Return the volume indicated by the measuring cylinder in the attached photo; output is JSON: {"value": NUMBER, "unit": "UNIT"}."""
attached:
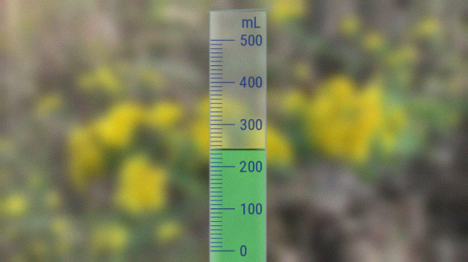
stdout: {"value": 240, "unit": "mL"}
